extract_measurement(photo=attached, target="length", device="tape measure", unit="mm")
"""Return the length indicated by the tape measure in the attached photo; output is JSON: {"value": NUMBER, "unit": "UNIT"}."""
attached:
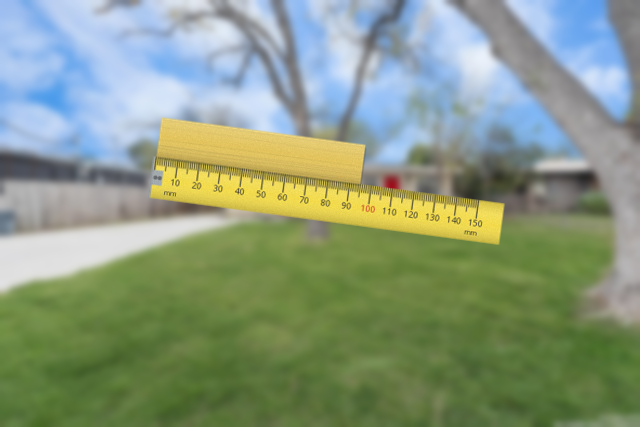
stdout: {"value": 95, "unit": "mm"}
